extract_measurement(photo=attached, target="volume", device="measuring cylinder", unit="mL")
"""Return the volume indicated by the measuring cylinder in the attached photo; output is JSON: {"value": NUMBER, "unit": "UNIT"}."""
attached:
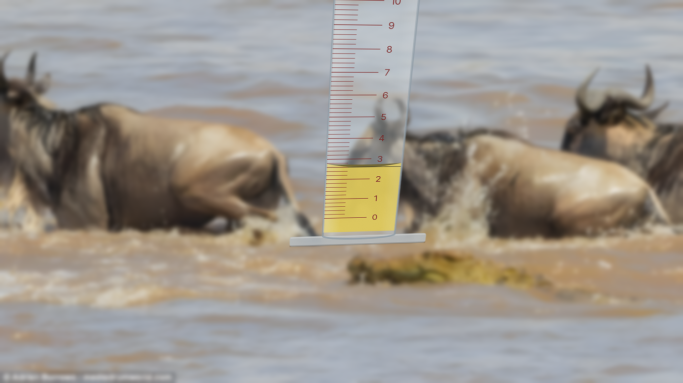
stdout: {"value": 2.6, "unit": "mL"}
